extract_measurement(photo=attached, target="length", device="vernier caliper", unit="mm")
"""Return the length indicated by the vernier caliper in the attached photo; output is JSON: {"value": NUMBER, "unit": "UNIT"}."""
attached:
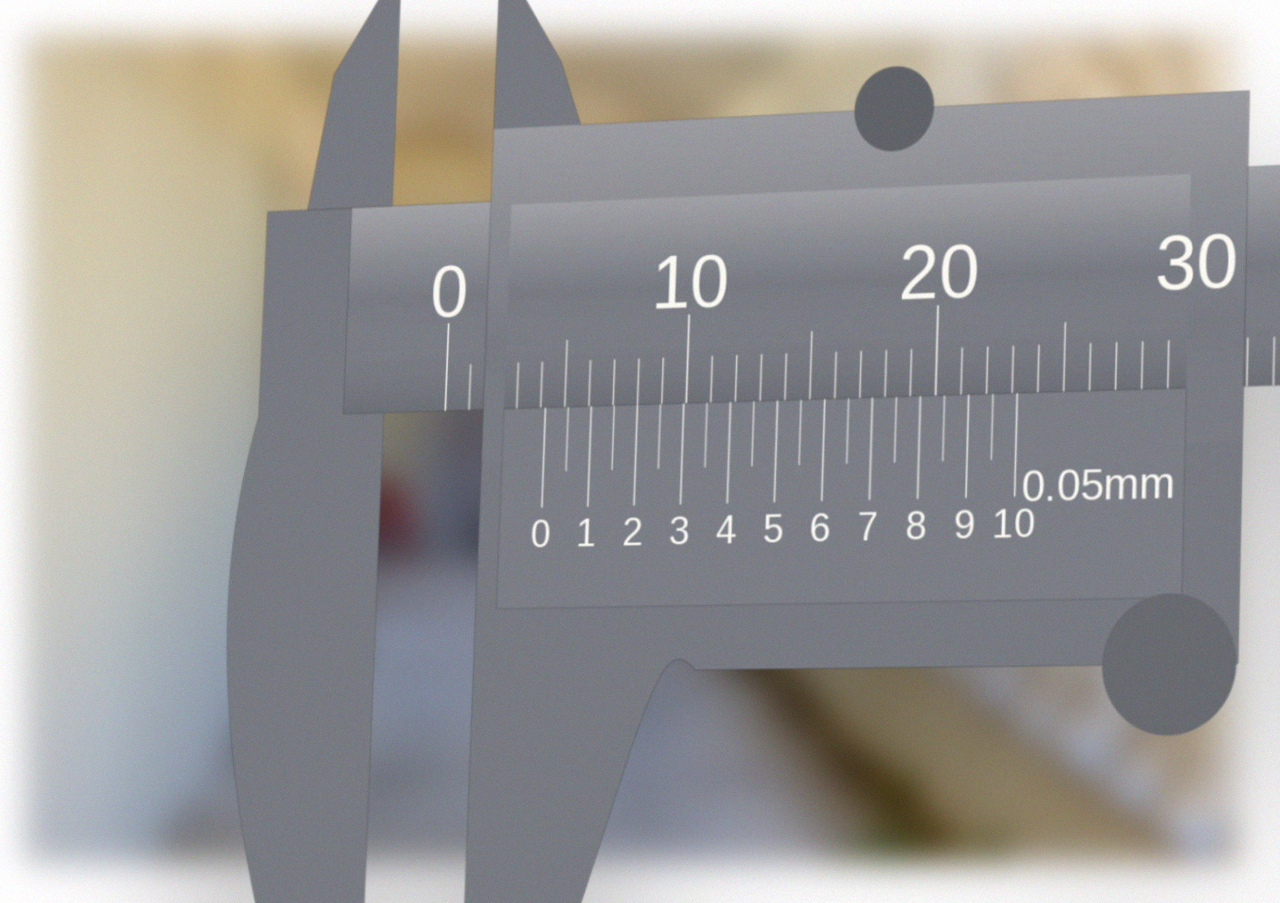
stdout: {"value": 4.2, "unit": "mm"}
